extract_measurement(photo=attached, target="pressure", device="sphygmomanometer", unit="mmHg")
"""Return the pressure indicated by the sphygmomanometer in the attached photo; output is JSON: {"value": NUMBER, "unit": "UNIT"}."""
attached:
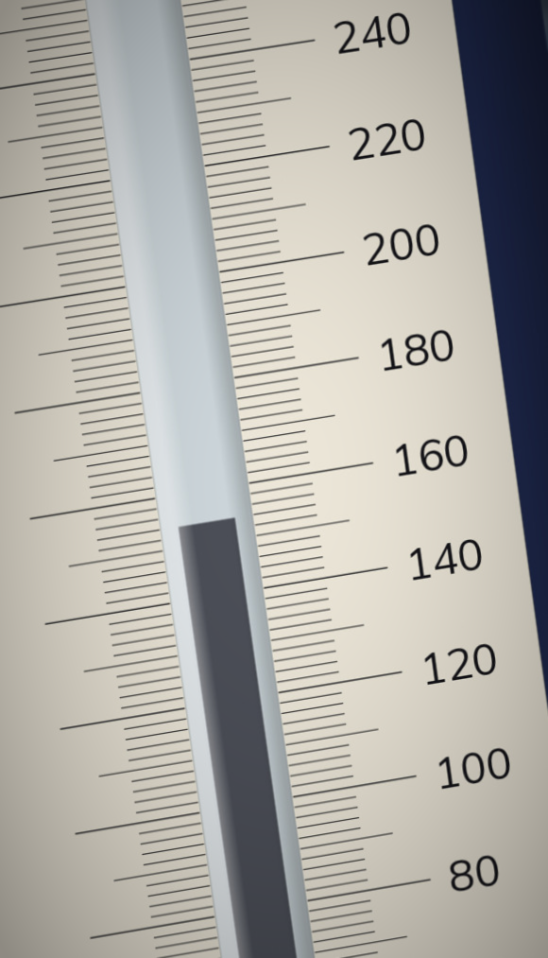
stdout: {"value": 154, "unit": "mmHg"}
